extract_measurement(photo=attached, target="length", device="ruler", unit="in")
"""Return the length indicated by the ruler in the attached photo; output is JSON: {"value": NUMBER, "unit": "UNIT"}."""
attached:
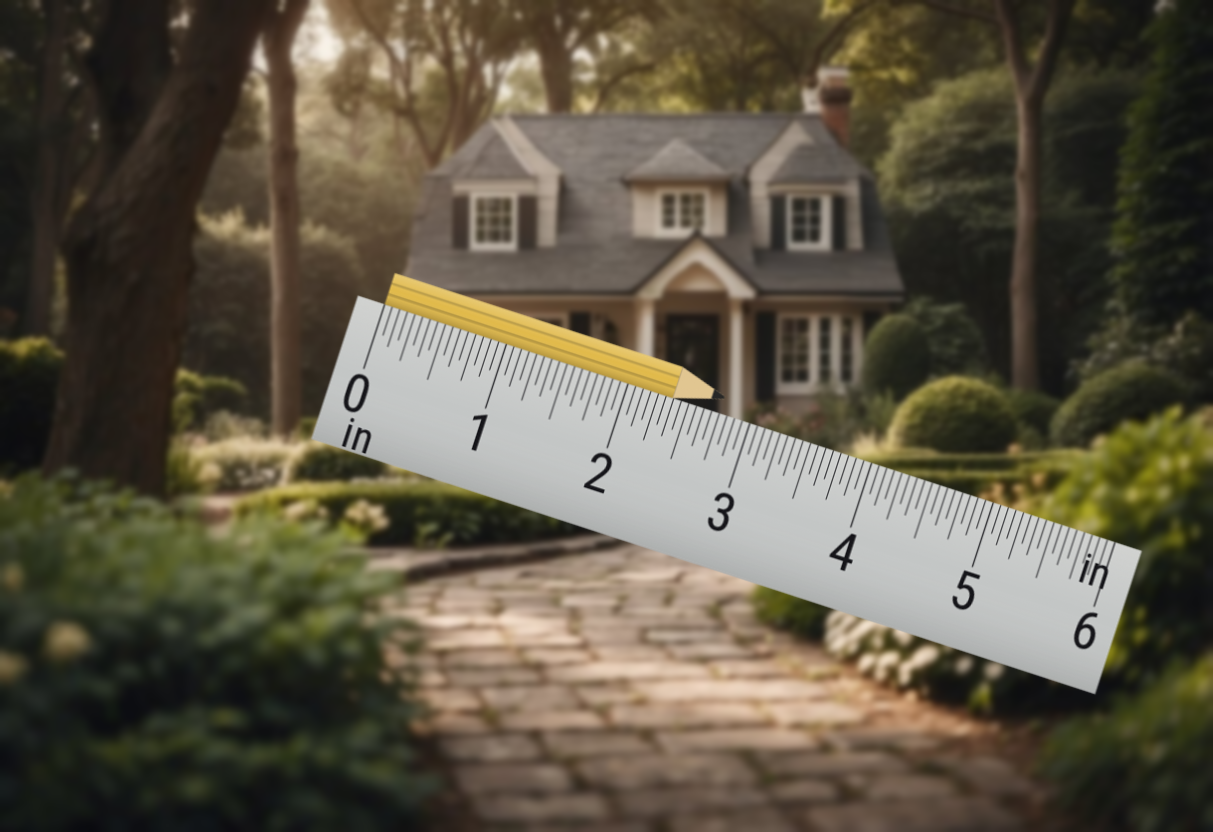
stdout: {"value": 2.75, "unit": "in"}
